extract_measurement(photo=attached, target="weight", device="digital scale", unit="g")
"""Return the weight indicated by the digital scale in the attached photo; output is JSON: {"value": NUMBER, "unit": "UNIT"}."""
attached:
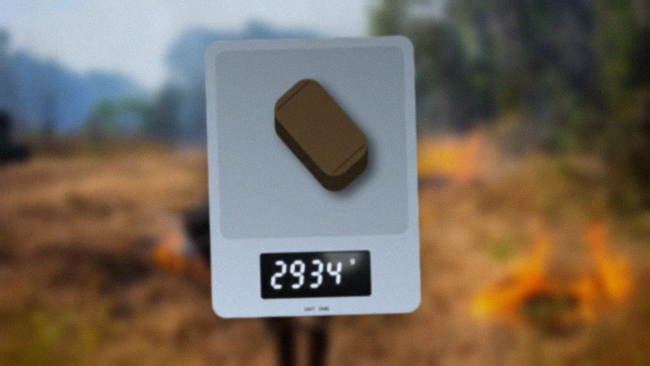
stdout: {"value": 2934, "unit": "g"}
